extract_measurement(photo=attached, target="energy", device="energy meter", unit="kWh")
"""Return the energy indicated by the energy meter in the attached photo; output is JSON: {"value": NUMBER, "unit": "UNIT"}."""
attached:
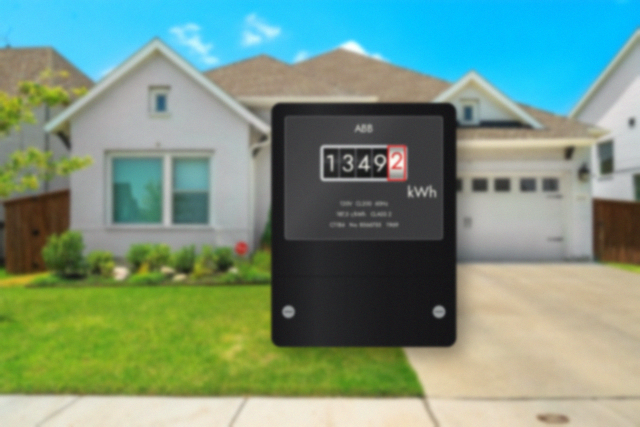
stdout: {"value": 1349.2, "unit": "kWh"}
